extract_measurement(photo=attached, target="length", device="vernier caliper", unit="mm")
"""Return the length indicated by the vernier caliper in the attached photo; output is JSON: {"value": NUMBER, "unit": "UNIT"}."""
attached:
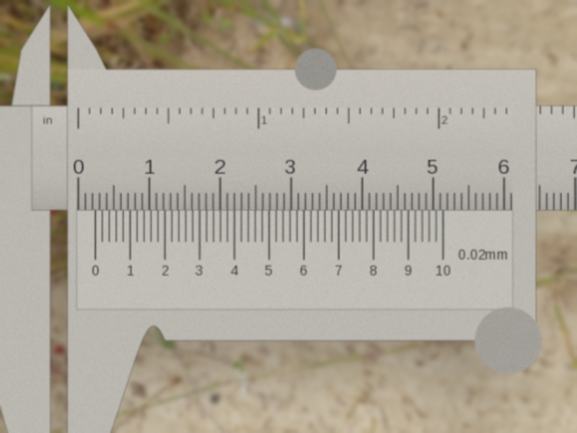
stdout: {"value": 2.4, "unit": "mm"}
